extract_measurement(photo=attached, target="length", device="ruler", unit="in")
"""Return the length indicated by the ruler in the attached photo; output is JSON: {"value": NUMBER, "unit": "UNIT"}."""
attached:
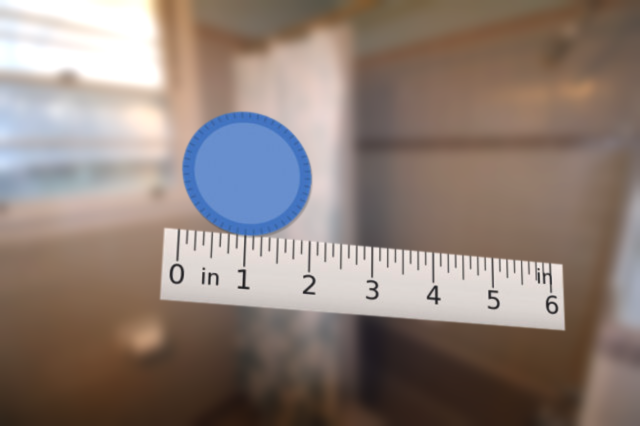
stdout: {"value": 2, "unit": "in"}
